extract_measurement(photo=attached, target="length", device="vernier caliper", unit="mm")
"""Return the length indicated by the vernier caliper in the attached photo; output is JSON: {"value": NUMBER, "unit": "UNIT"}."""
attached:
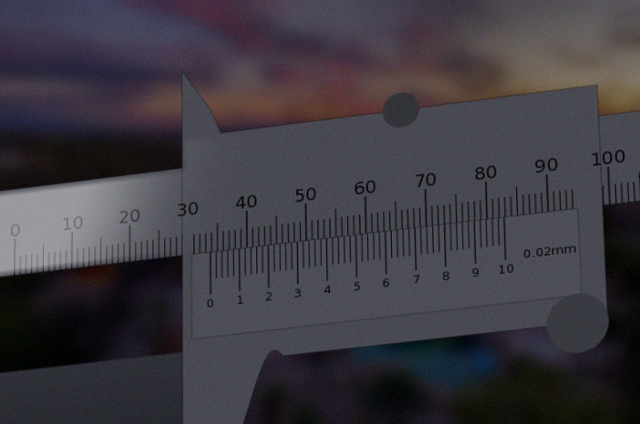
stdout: {"value": 33.8, "unit": "mm"}
